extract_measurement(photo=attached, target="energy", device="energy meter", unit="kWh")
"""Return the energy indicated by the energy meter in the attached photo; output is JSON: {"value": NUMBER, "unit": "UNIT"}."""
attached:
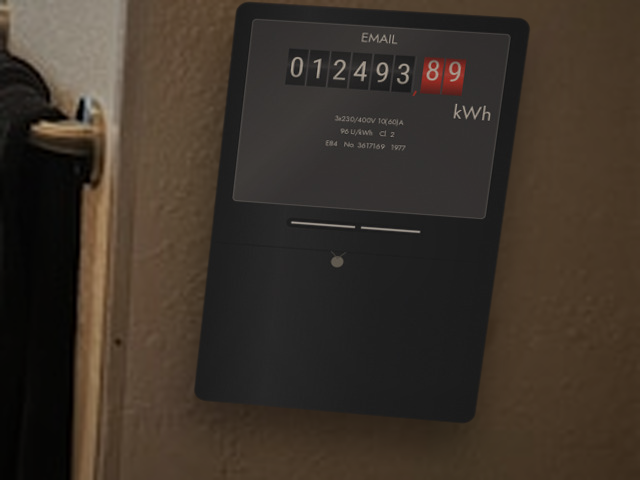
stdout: {"value": 12493.89, "unit": "kWh"}
